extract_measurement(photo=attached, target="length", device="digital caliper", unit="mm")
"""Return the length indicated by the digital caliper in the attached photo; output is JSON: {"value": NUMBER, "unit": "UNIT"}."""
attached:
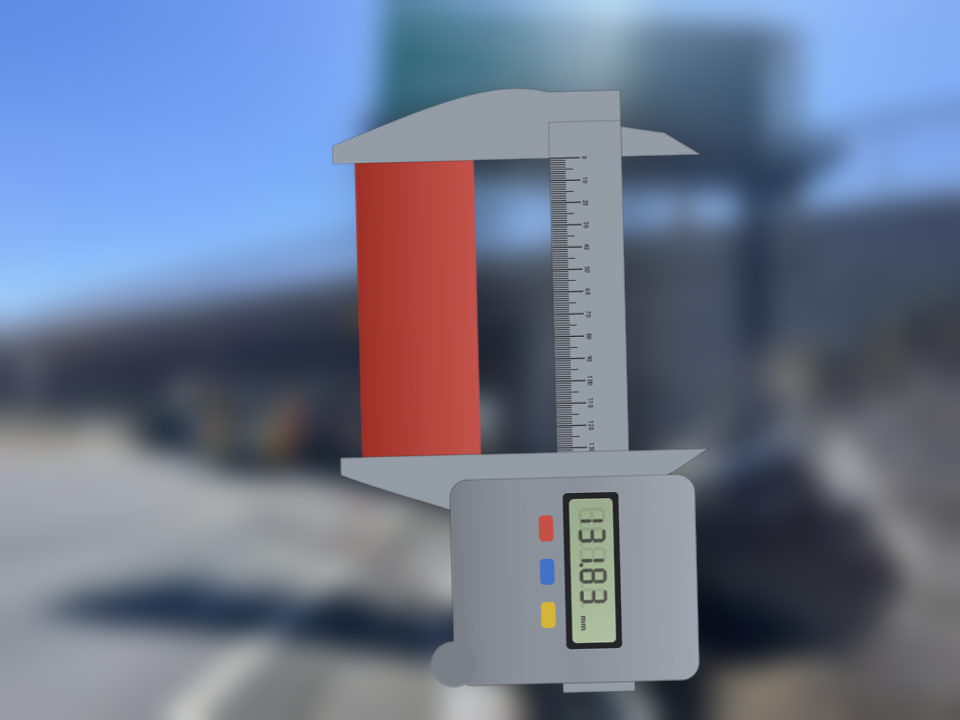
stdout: {"value": 131.83, "unit": "mm"}
